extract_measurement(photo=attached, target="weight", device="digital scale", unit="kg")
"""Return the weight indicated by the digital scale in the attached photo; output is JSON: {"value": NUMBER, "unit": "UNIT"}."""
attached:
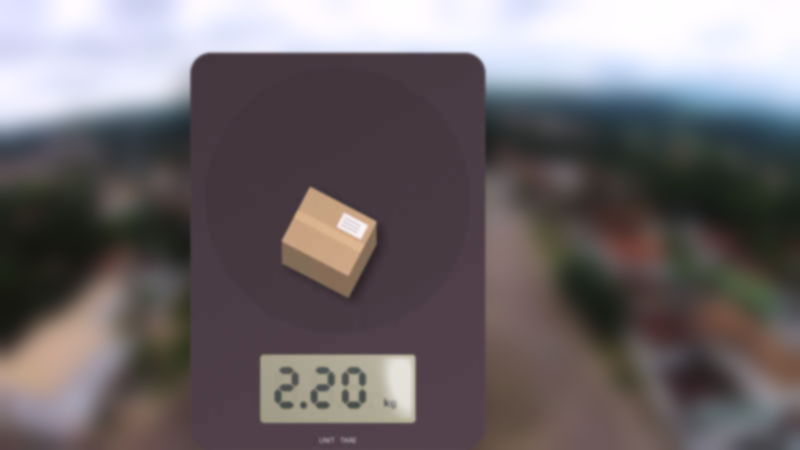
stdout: {"value": 2.20, "unit": "kg"}
